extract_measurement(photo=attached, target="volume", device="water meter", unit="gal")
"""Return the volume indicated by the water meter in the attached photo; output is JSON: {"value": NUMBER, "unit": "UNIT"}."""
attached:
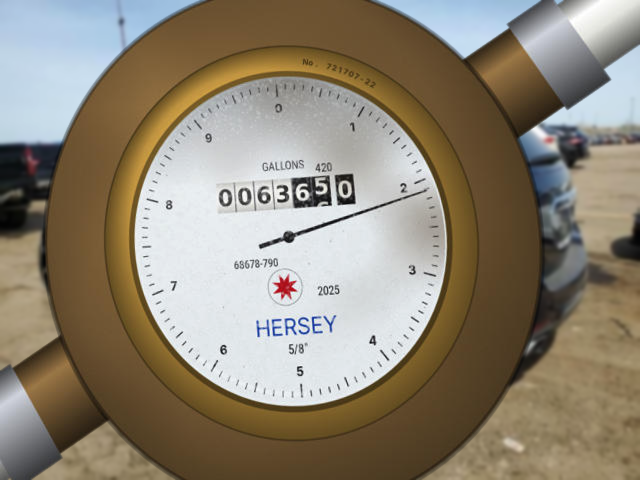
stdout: {"value": 63652.1, "unit": "gal"}
